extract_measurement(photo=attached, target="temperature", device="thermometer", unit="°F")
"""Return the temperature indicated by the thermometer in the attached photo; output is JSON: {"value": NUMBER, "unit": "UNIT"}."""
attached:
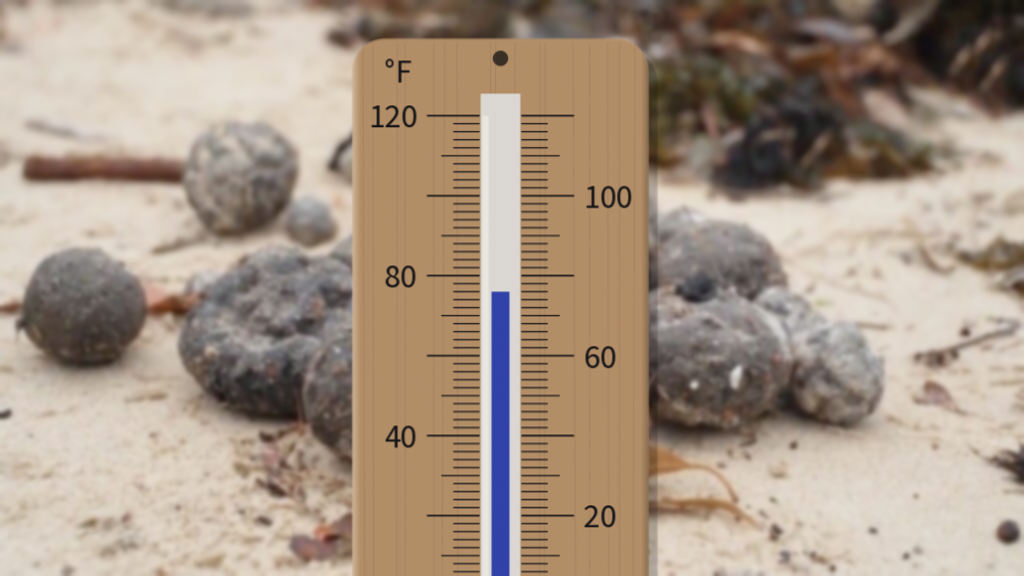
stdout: {"value": 76, "unit": "°F"}
